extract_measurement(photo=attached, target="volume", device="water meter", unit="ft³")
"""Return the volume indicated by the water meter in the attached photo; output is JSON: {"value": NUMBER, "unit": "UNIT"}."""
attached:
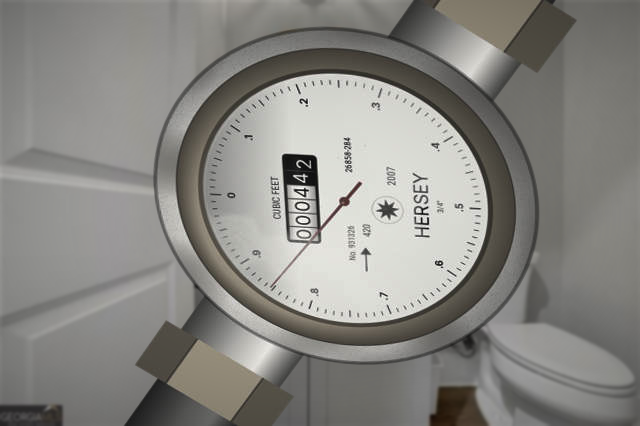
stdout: {"value": 441.85, "unit": "ft³"}
